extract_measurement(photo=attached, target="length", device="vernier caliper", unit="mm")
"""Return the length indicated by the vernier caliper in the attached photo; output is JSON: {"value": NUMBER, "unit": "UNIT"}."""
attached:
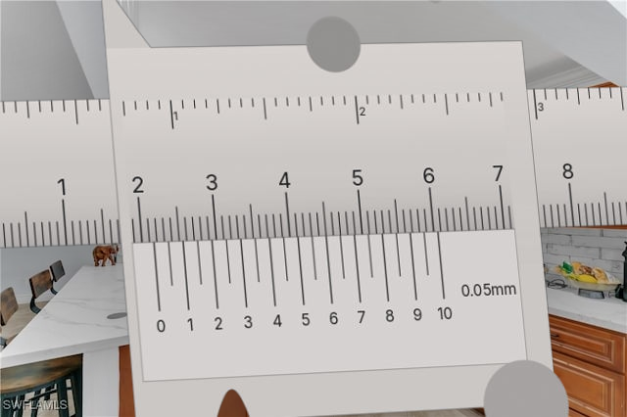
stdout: {"value": 21.6, "unit": "mm"}
